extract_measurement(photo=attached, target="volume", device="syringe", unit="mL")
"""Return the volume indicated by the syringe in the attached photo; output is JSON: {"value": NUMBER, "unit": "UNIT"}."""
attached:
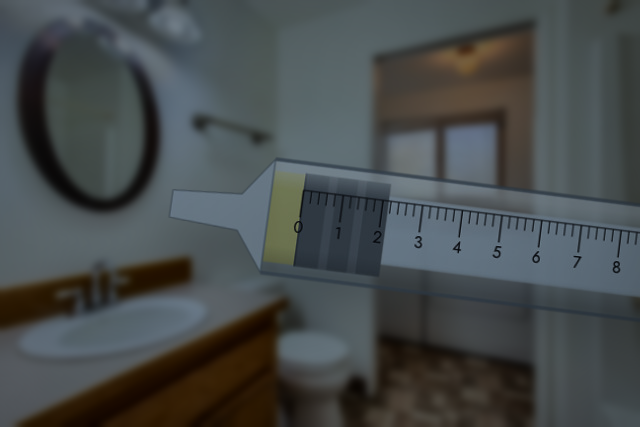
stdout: {"value": 0, "unit": "mL"}
